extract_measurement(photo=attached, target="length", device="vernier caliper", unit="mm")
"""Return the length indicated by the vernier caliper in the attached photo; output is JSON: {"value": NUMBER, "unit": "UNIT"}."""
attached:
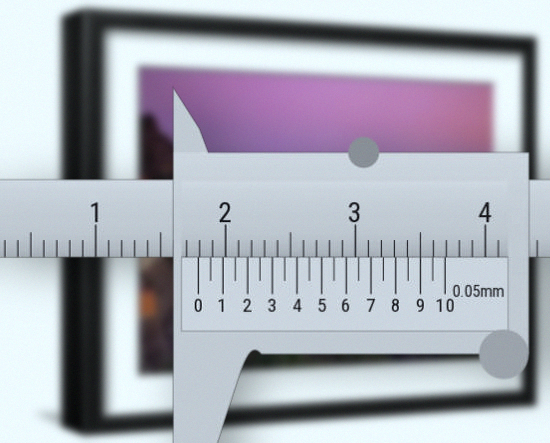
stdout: {"value": 17.9, "unit": "mm"}
